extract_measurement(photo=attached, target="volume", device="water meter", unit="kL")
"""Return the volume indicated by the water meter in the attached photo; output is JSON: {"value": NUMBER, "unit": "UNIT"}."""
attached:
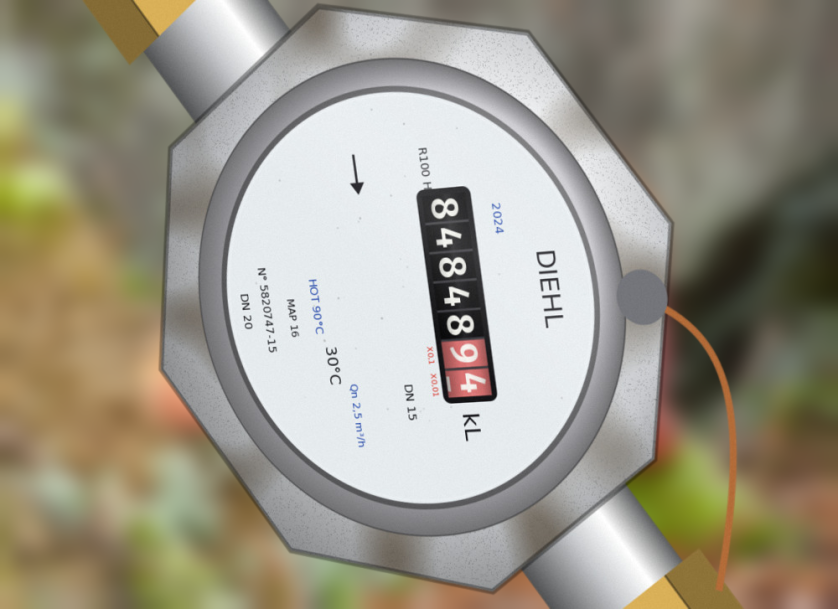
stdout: {"value": 84848.94, "unit": "kL"}
